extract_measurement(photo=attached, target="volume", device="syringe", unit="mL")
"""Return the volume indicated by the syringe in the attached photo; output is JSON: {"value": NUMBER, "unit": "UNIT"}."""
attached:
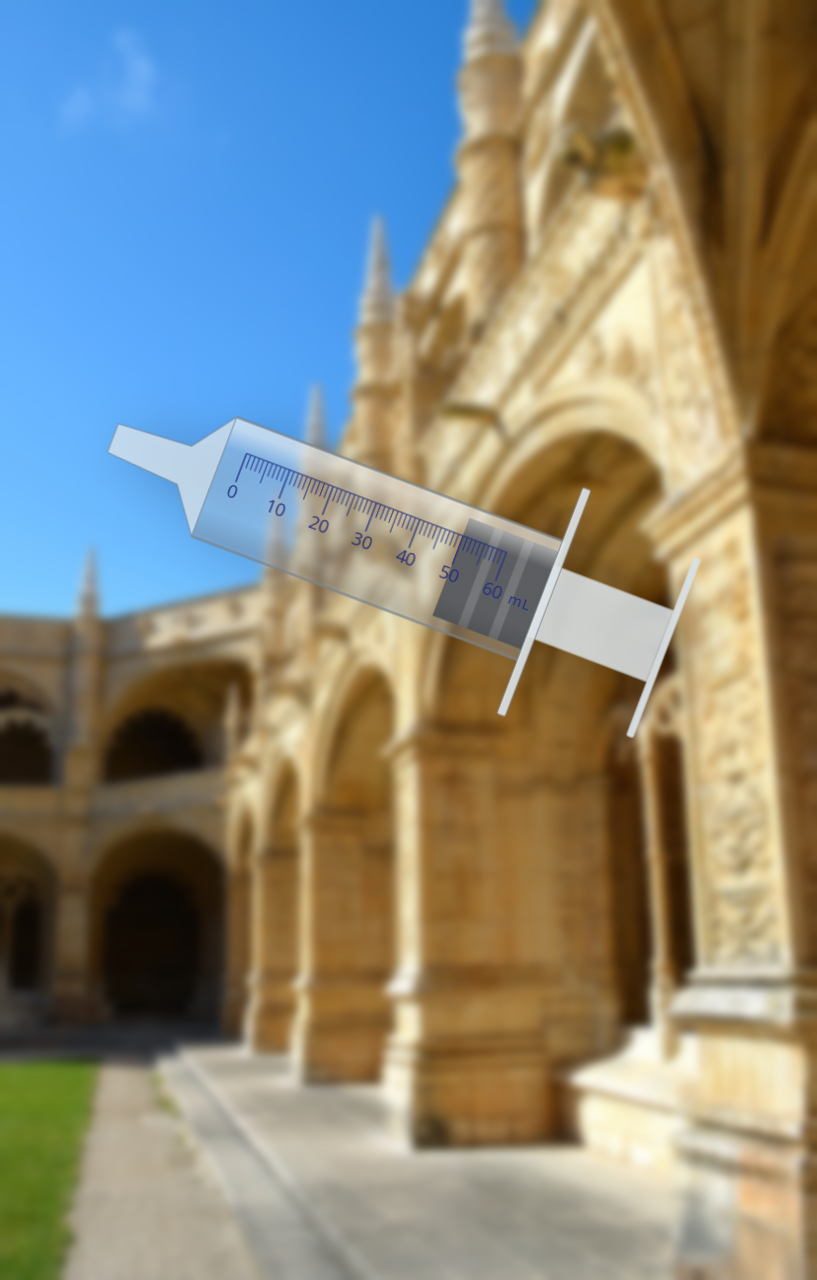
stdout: {"value": 50, "unit": "mL"}
